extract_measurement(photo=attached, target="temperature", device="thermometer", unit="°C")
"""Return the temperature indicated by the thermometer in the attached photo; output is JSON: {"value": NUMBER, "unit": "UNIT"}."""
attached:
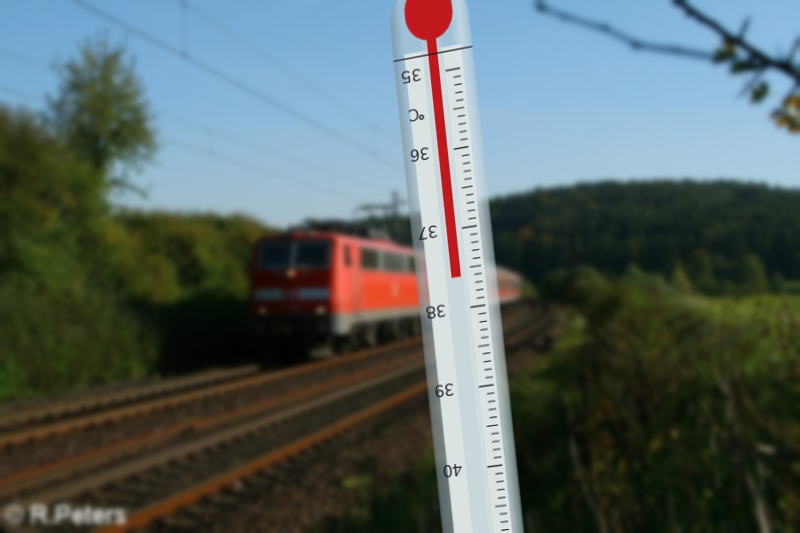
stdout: {"value": 37.6, "unit": "°C"}
